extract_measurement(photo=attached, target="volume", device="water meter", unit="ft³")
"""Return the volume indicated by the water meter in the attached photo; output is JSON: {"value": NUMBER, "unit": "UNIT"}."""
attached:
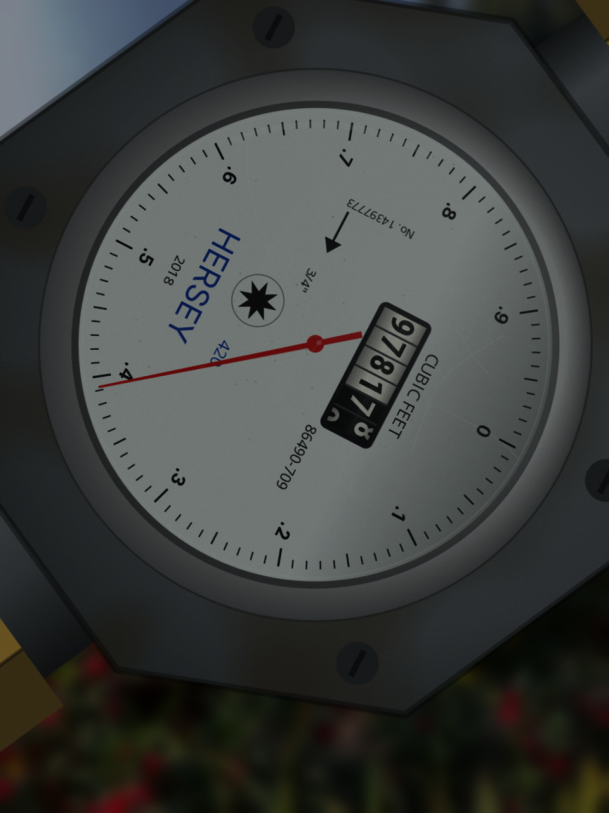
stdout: {"value": 978178.39, "unit": "ft³"}
